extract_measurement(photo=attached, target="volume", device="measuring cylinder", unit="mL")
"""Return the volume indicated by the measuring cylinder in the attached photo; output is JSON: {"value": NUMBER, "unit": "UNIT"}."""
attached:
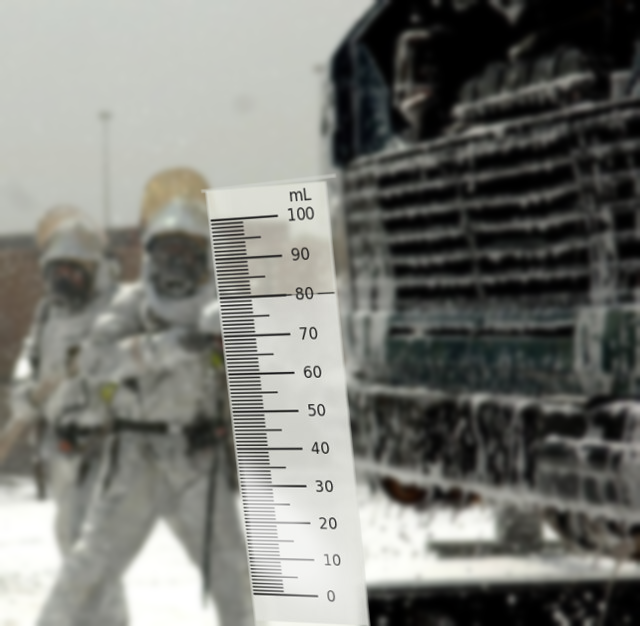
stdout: {"value": 80, "unit": "mL"}
